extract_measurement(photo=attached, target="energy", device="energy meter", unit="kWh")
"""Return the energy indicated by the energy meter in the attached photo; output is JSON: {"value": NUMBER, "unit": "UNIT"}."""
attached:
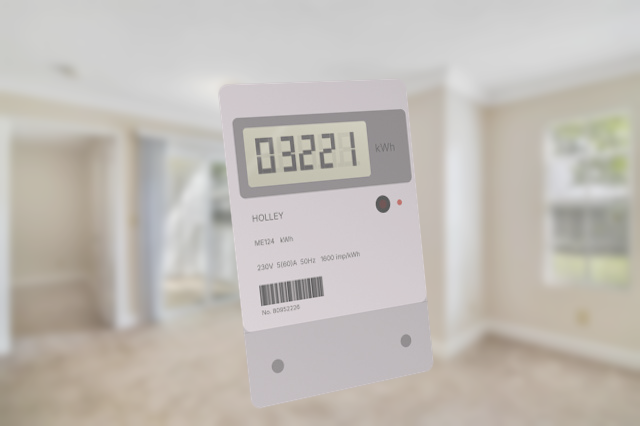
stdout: {"value": 3221, "unit": "kWh"}
